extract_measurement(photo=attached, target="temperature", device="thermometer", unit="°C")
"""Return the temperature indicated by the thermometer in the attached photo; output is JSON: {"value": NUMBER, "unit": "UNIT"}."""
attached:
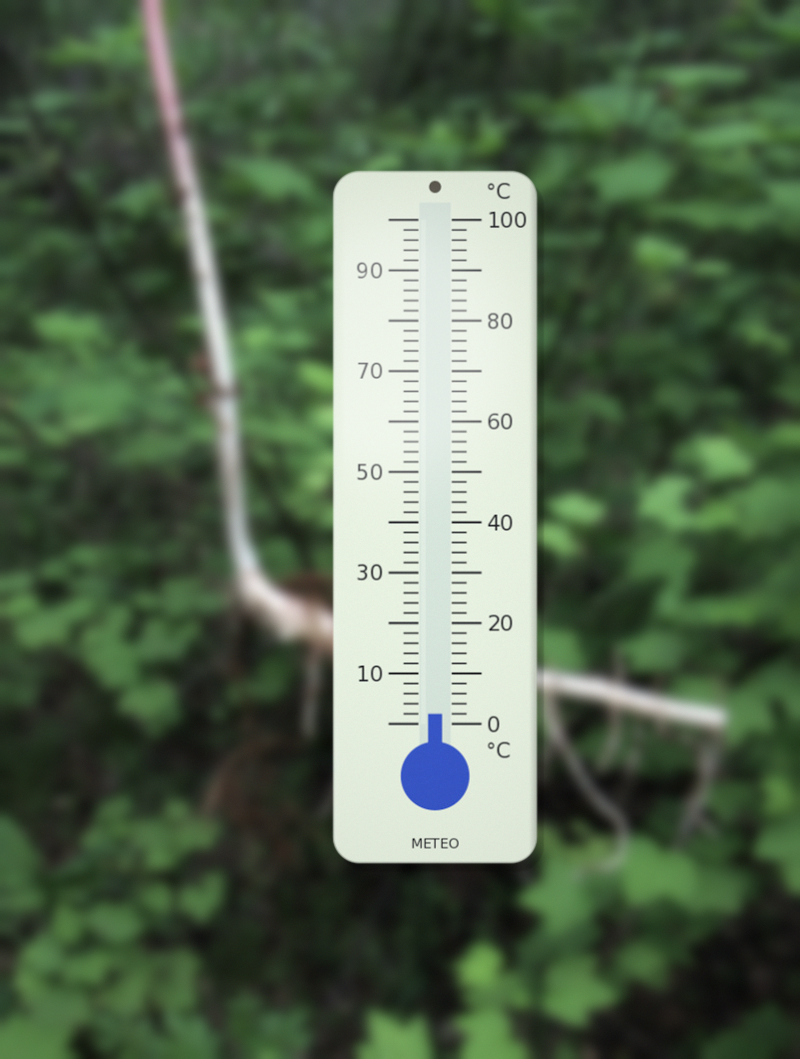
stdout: {"value": 2, "unit": "°C"}
